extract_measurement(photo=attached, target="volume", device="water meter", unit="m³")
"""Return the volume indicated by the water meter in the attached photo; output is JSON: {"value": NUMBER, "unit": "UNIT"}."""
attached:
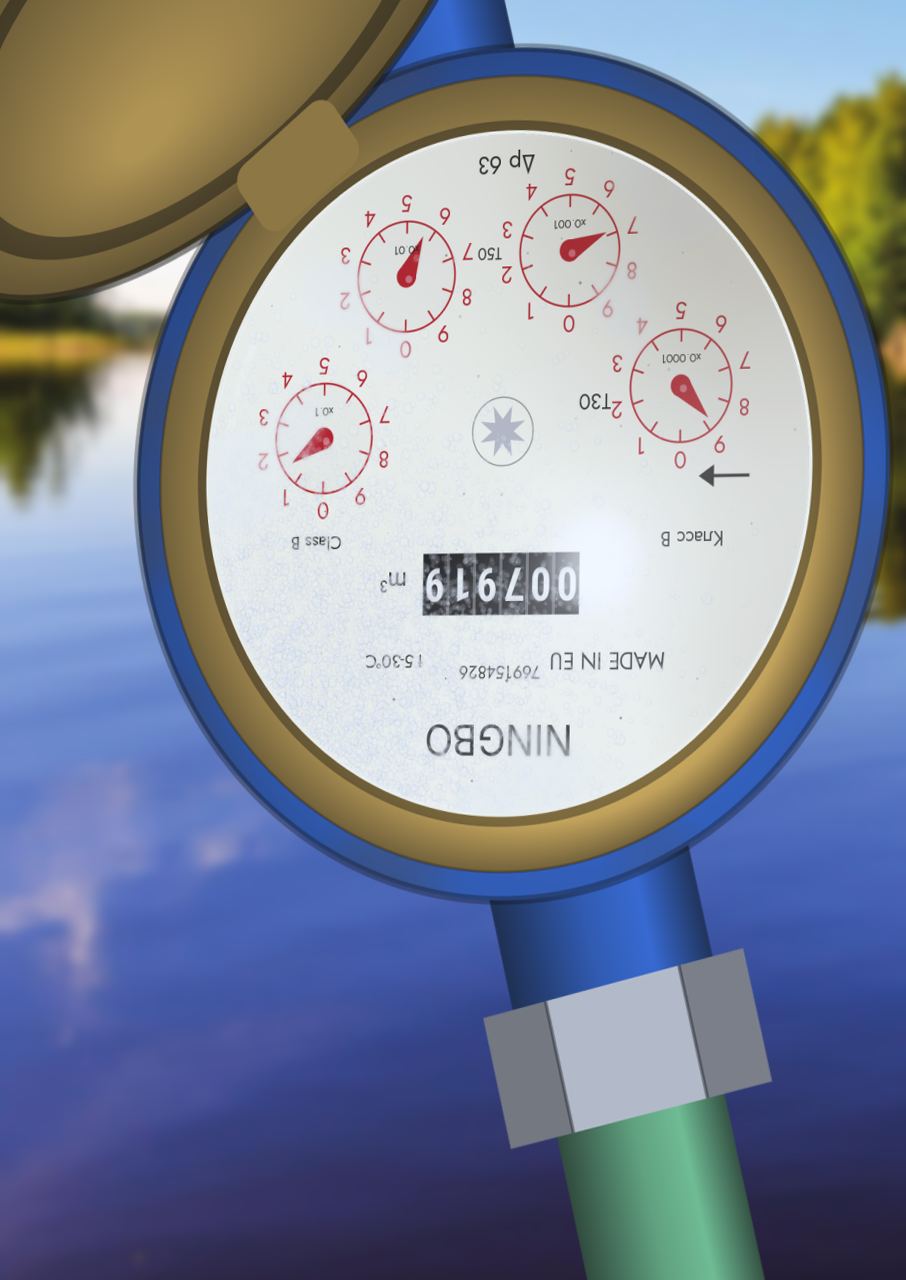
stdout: {"value": 7919.1568, "unit": "m³"}
